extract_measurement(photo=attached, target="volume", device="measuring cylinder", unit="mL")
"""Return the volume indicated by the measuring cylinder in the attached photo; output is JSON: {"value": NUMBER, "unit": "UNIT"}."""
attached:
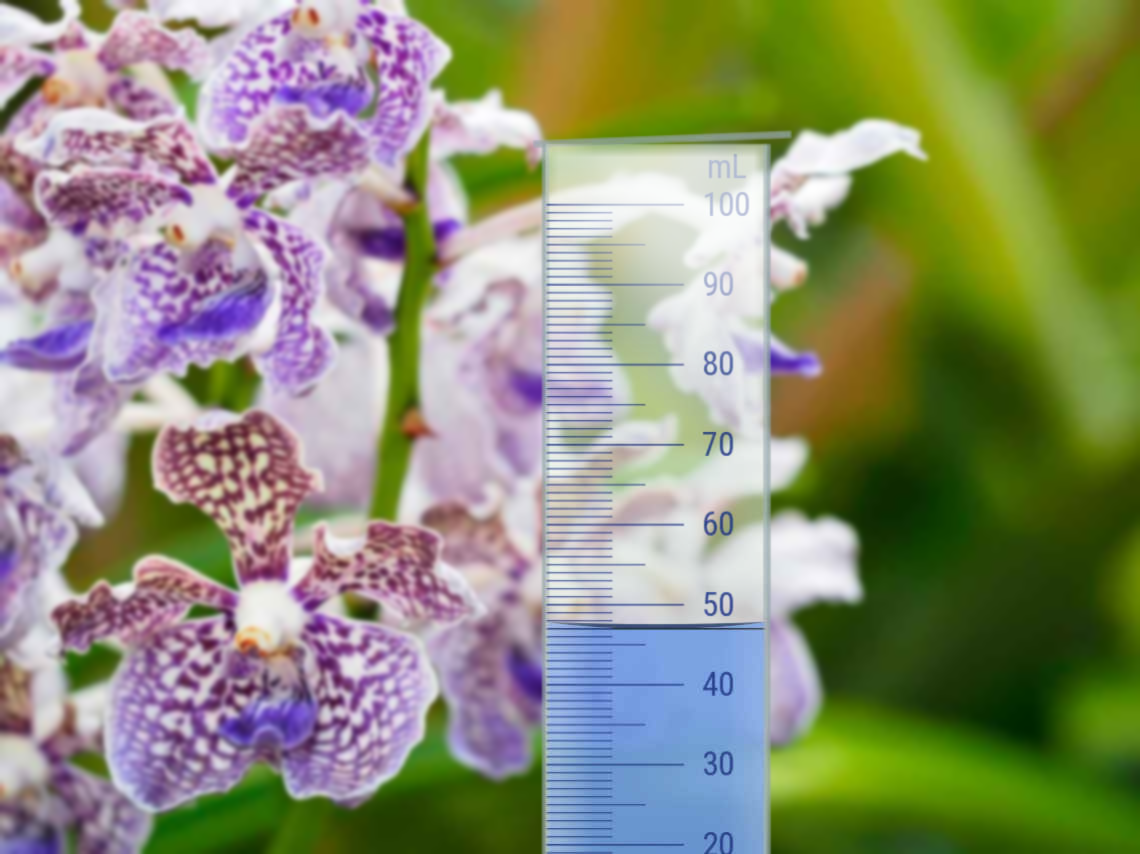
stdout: {"value": 47, "unit": "mL"}
